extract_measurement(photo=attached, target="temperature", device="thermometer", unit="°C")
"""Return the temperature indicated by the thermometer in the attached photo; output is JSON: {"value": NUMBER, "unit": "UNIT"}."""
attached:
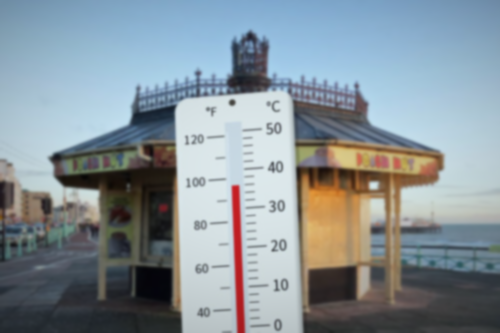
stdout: {"value": 36, "unit": "°C"}
